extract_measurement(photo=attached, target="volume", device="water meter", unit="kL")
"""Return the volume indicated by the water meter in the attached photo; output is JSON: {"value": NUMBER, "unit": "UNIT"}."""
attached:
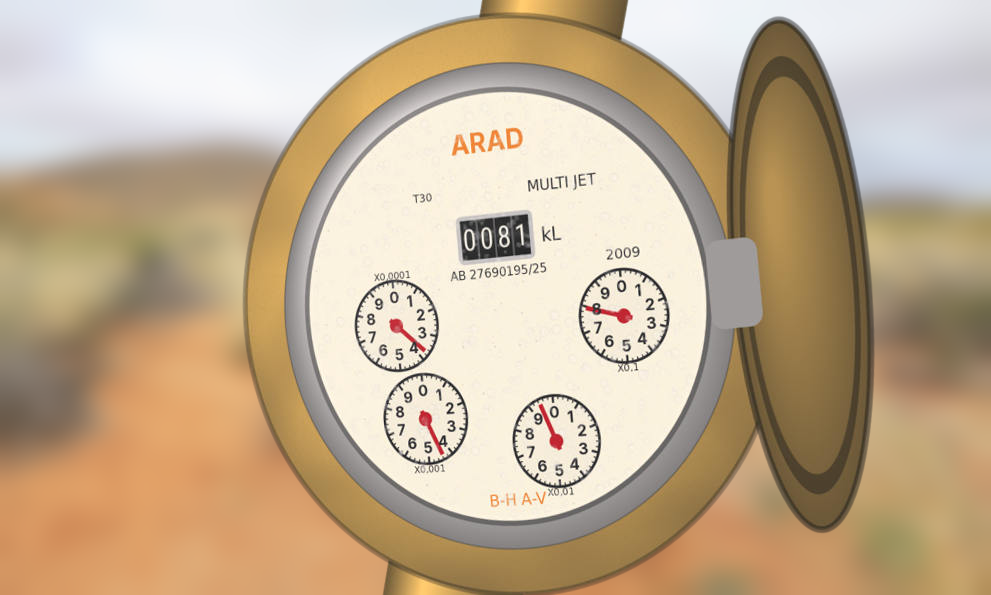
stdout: {"value": 81.7943, "unit": "kL"}
